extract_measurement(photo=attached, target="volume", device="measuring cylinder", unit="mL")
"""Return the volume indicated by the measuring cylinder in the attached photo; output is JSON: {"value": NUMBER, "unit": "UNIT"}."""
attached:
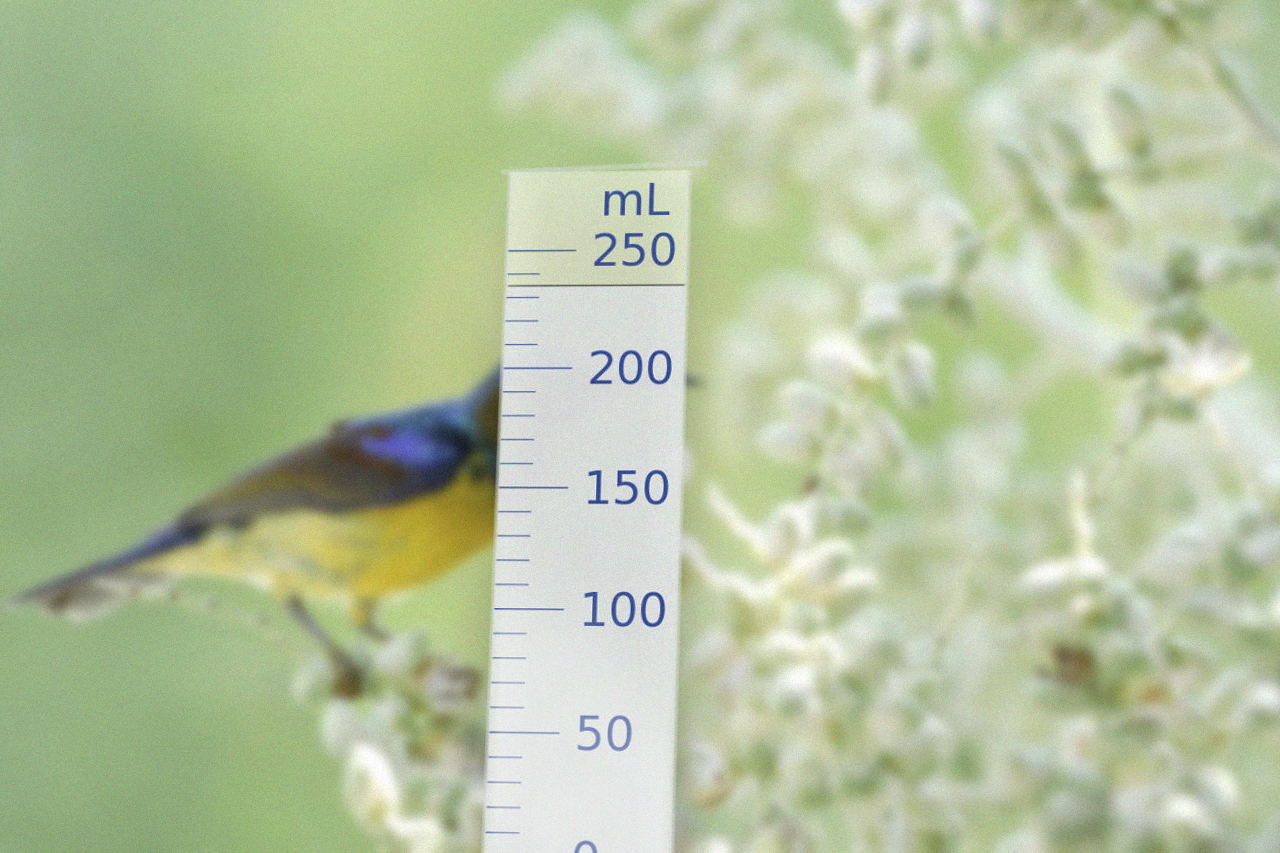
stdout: {"value": 235, "unit": "mL"}
